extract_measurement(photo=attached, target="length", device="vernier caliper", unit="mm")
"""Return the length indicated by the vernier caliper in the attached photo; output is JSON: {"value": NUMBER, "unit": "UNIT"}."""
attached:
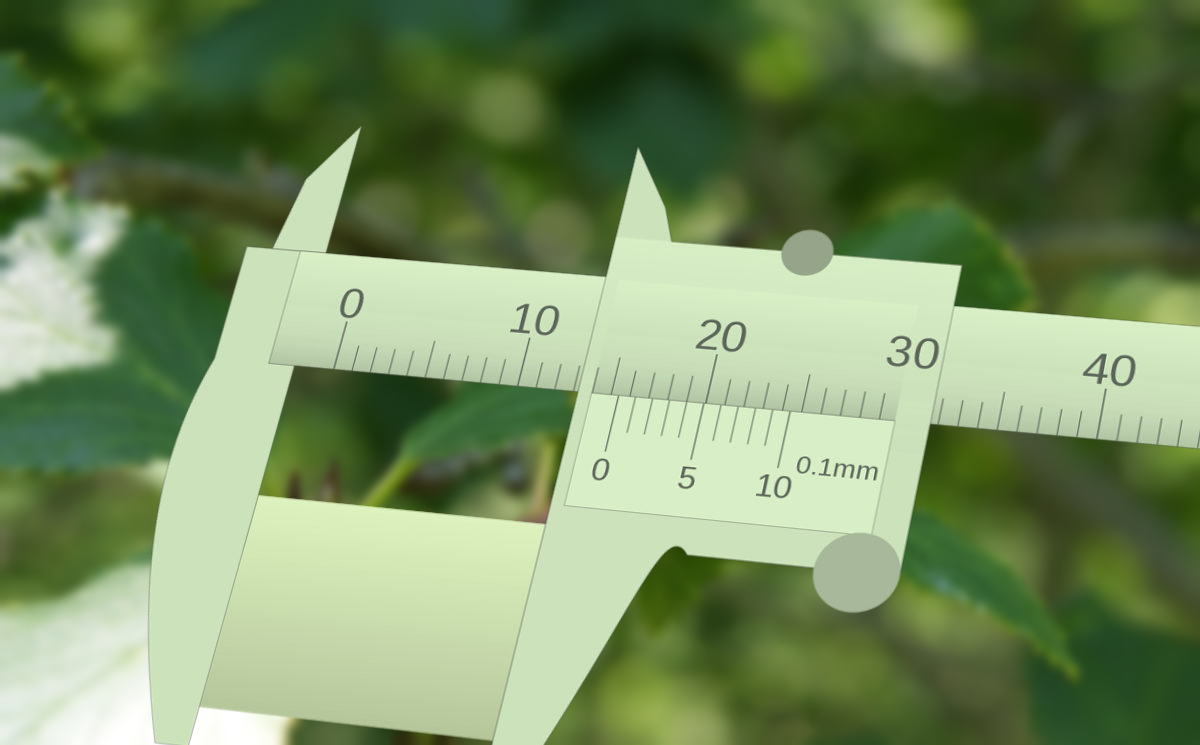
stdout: {"value": 15.4, "unit": "mm"}
